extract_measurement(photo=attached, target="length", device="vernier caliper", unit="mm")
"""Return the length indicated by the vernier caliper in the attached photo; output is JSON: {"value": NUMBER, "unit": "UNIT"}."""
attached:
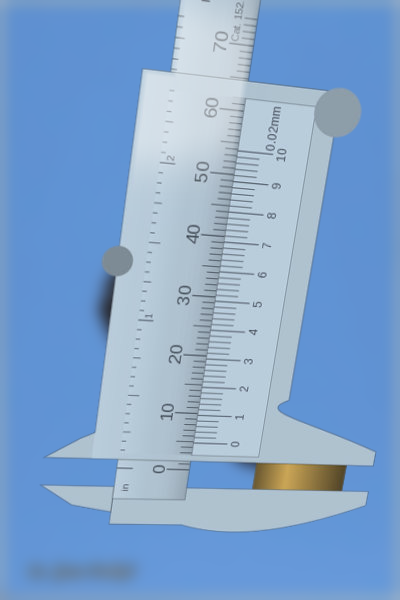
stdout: {"value": 4.8, "unit": "mm"}
